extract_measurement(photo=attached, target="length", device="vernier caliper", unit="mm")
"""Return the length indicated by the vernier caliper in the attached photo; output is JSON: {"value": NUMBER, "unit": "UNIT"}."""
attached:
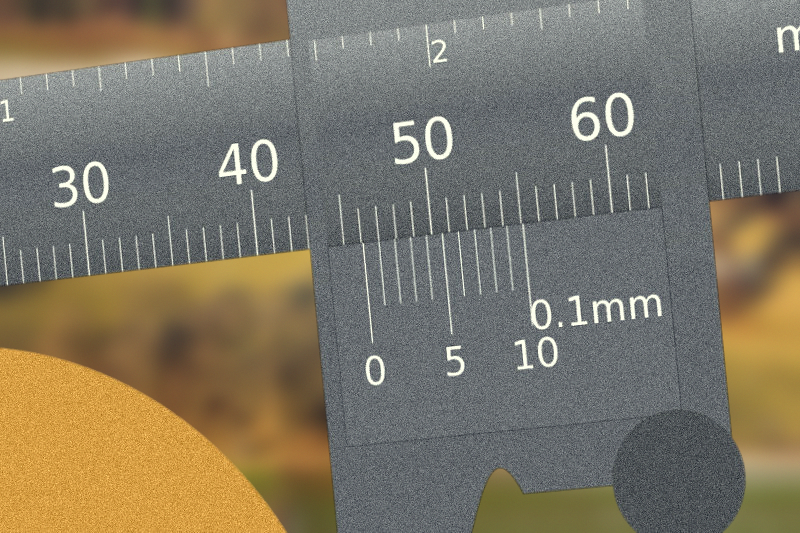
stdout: {"value": 46.1, "unit": "mm"}
